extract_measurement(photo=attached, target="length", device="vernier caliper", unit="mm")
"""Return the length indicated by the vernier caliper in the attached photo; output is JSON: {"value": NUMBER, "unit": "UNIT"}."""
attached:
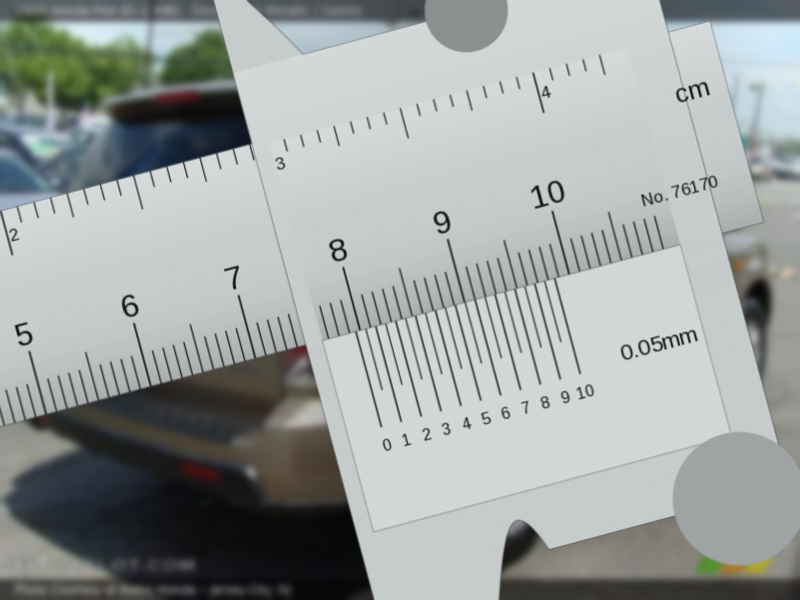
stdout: {"value": 79.6, "unit": "mm"}
